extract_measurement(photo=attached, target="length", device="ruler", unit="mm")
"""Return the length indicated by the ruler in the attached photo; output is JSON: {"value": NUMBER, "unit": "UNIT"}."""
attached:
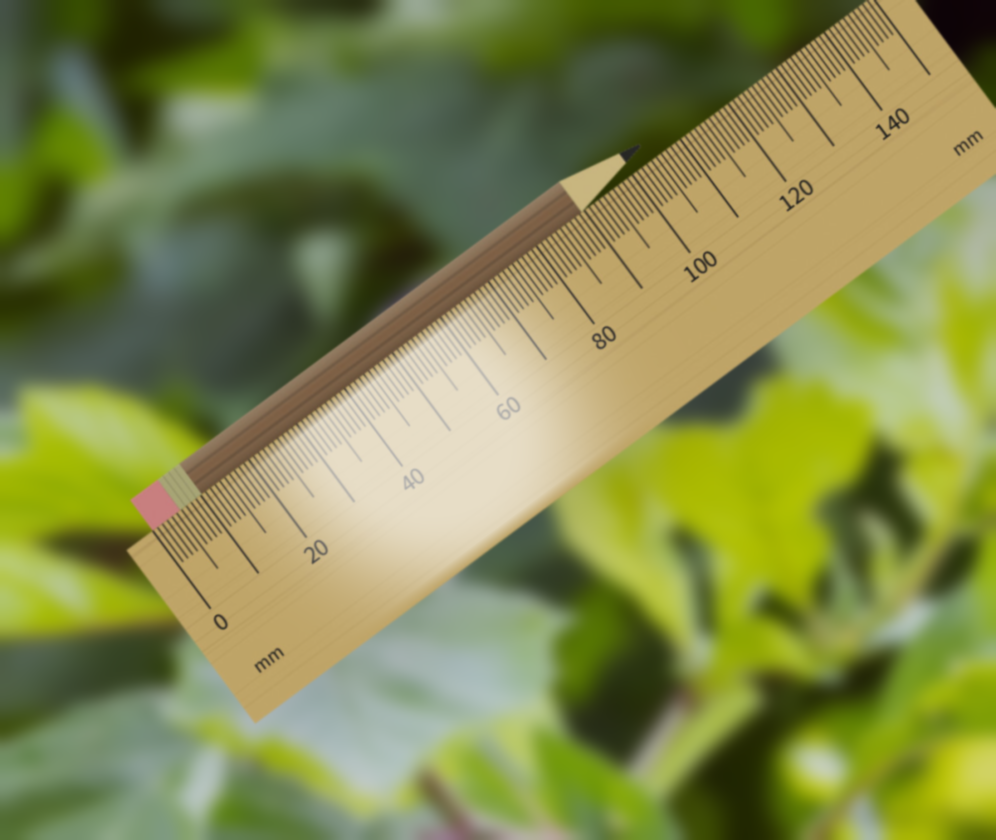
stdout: {"value": 104, "unit": "mm"}
